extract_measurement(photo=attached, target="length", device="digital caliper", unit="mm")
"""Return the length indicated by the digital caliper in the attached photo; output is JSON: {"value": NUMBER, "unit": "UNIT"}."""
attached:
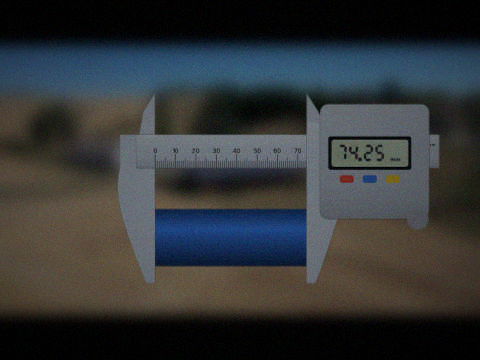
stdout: {"value": 74.25, "unit": "mm"}
